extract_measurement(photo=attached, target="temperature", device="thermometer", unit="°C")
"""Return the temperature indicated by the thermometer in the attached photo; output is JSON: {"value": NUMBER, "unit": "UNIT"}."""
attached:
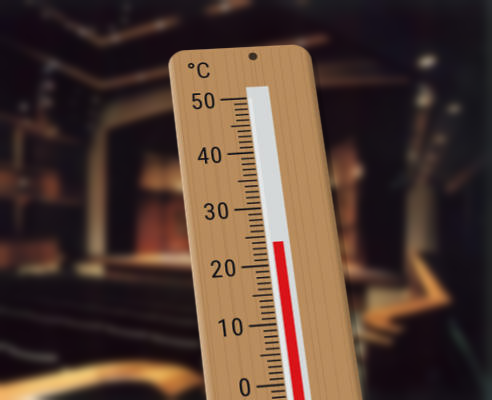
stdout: {"value": 24, "unit": "°C"}
